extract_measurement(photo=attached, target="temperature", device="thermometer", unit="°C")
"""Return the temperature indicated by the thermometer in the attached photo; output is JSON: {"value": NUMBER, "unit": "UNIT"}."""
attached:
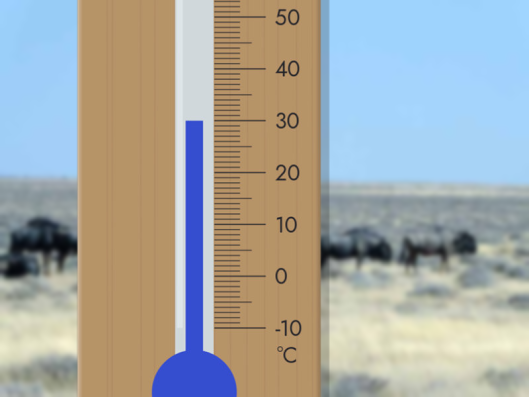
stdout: {"value": 30, "unit": "°C"}
